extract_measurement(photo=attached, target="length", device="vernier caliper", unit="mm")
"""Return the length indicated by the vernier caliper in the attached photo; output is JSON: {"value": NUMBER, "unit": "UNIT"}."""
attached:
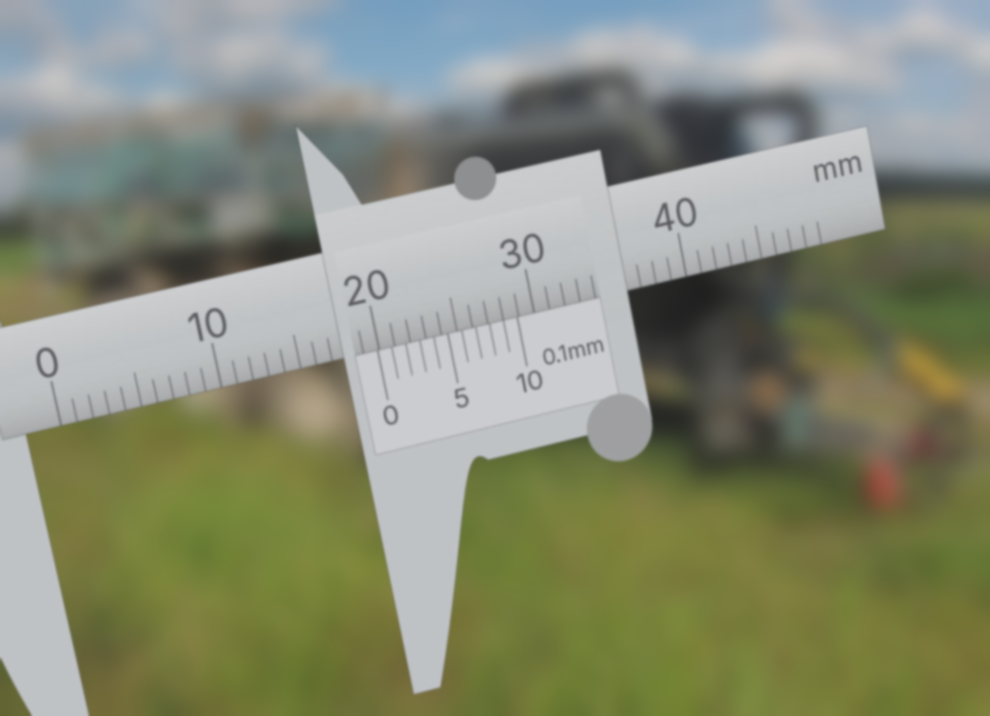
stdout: {"value": 19.9, "unit": "mm"}
